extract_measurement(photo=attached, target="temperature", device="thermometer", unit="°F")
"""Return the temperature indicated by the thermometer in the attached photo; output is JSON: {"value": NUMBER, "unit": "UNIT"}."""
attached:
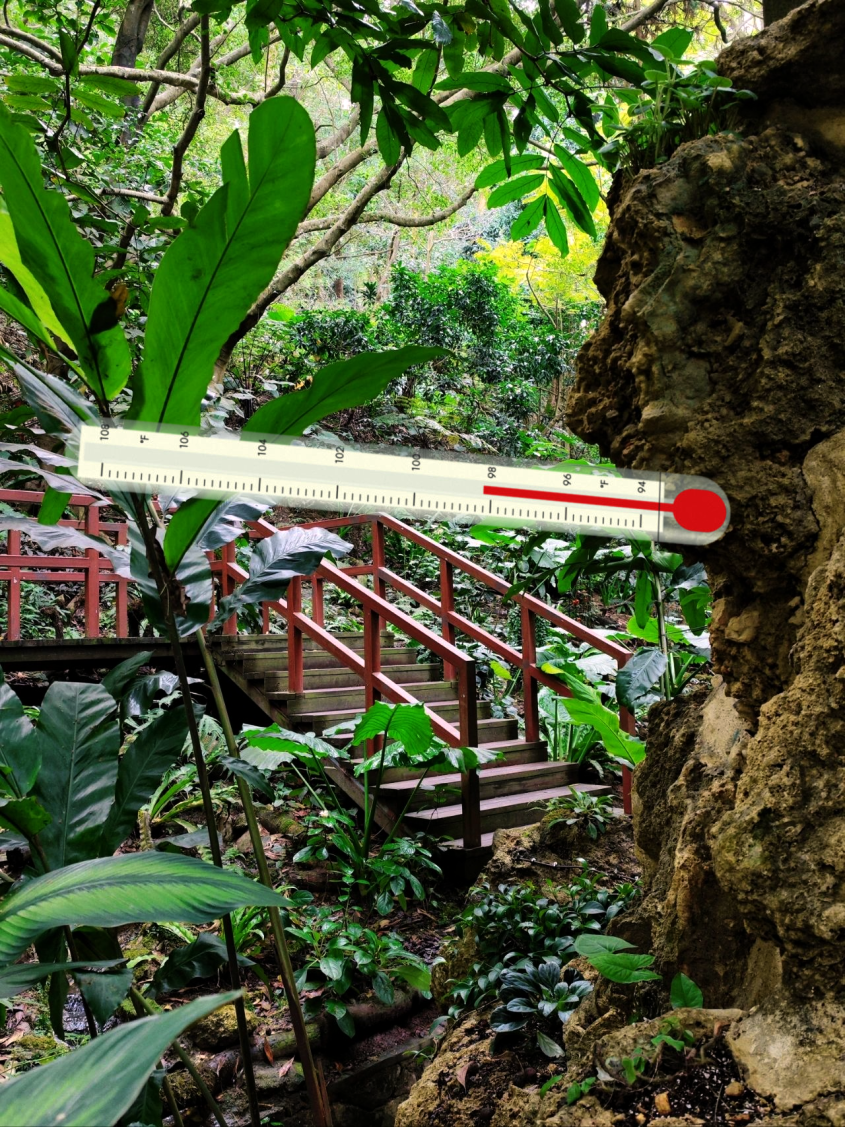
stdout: {"value": 98.2, "unit": "°F"}
